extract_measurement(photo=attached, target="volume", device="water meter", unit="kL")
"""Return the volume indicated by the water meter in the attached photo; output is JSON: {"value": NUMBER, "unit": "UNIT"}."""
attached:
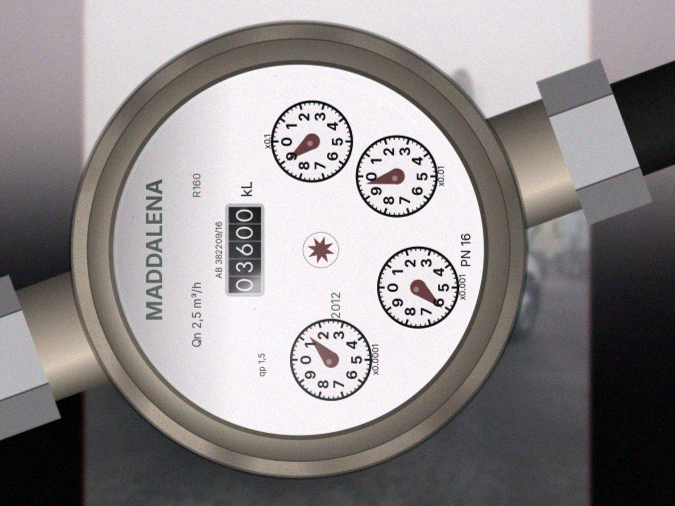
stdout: {"value": 3600.8961, "unit": "kL"}
